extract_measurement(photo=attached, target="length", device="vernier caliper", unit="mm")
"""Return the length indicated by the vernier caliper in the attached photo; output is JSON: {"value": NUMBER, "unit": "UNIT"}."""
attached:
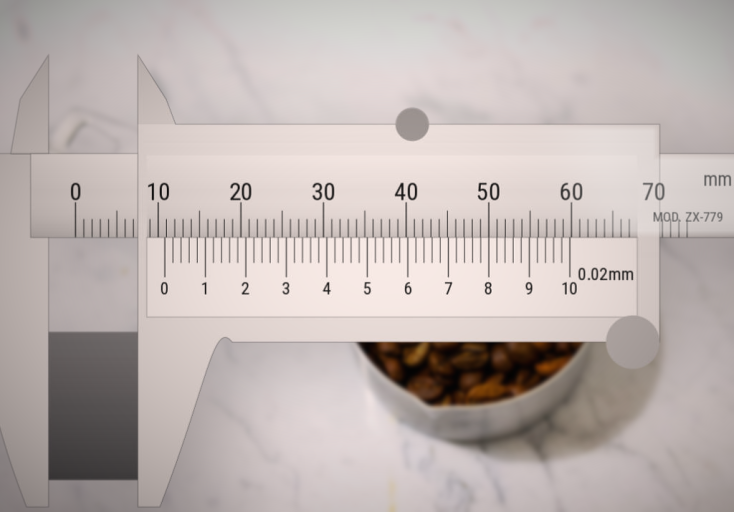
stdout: {"value": 10.8, "unit": "mm"}
